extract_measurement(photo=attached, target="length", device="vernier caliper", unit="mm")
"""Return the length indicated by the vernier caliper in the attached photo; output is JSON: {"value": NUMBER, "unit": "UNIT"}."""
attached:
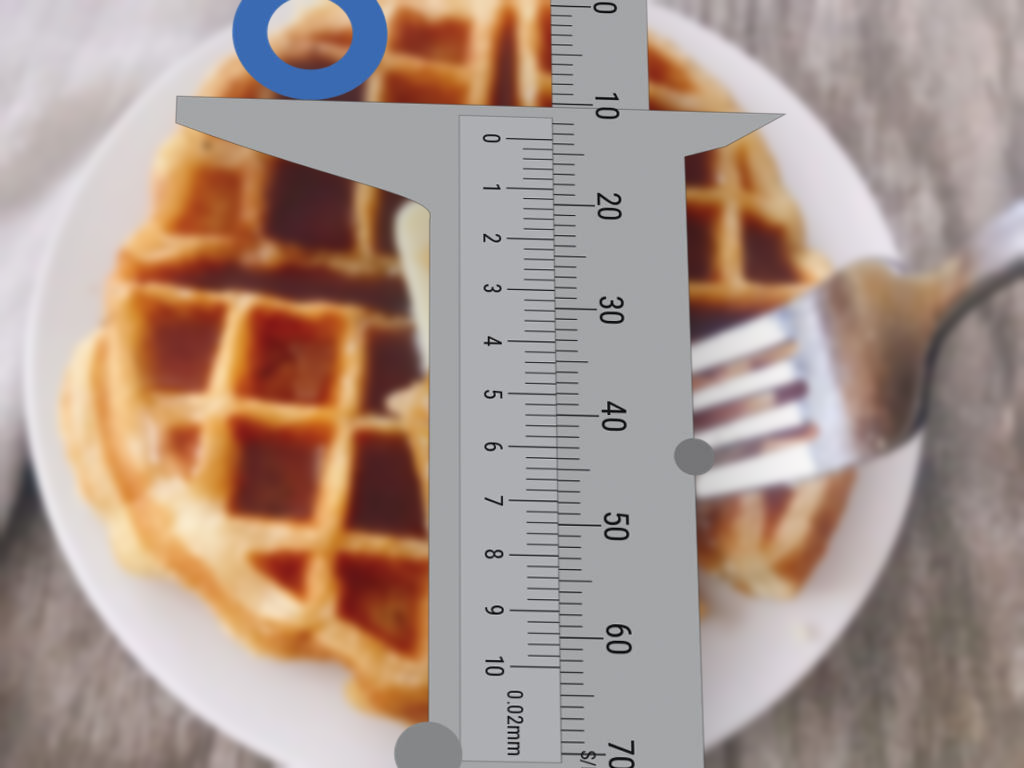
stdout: {"value": 13.6, "unit": "mm"}
